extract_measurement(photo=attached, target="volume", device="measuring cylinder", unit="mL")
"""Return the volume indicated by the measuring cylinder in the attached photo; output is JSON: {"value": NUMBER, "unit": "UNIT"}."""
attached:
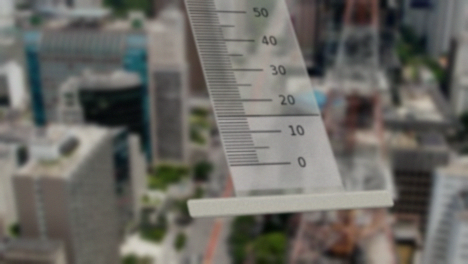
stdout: {"value": 15, "unit": "mL"}
